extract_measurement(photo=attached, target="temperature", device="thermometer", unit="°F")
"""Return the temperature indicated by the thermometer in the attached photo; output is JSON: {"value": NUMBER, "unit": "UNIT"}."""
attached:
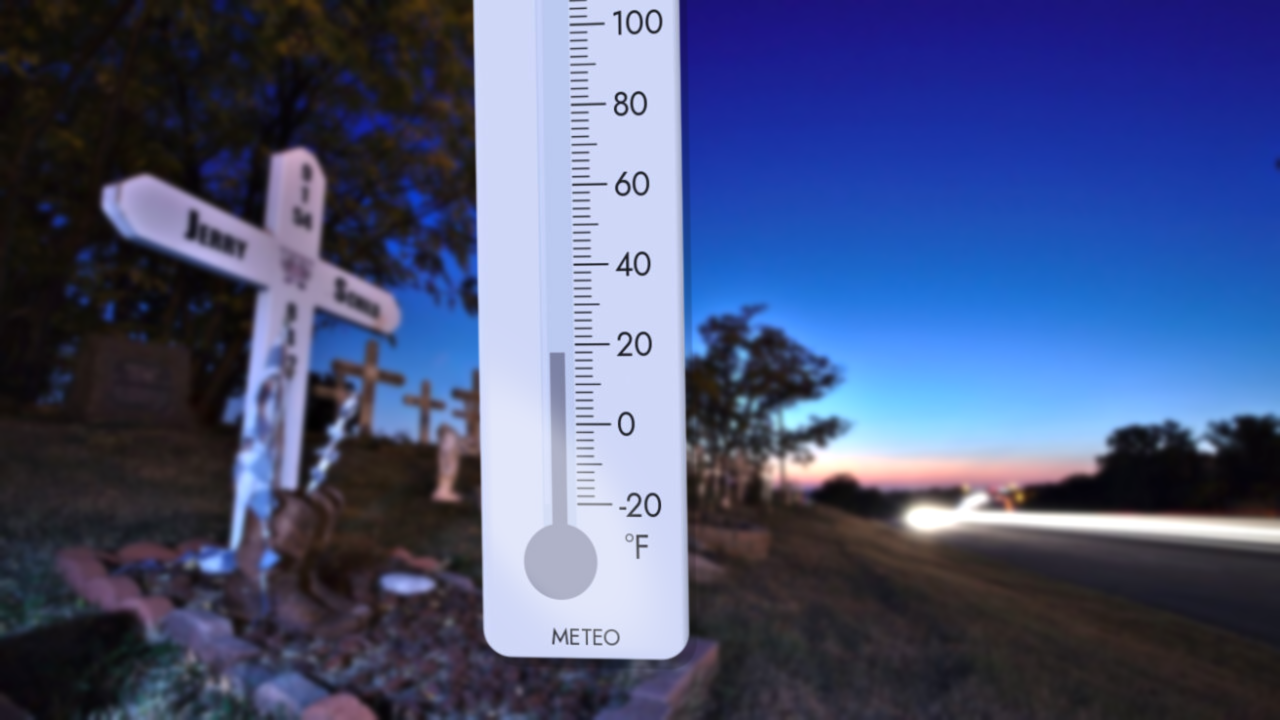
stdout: {"value": 18, "unit": "°F"}
